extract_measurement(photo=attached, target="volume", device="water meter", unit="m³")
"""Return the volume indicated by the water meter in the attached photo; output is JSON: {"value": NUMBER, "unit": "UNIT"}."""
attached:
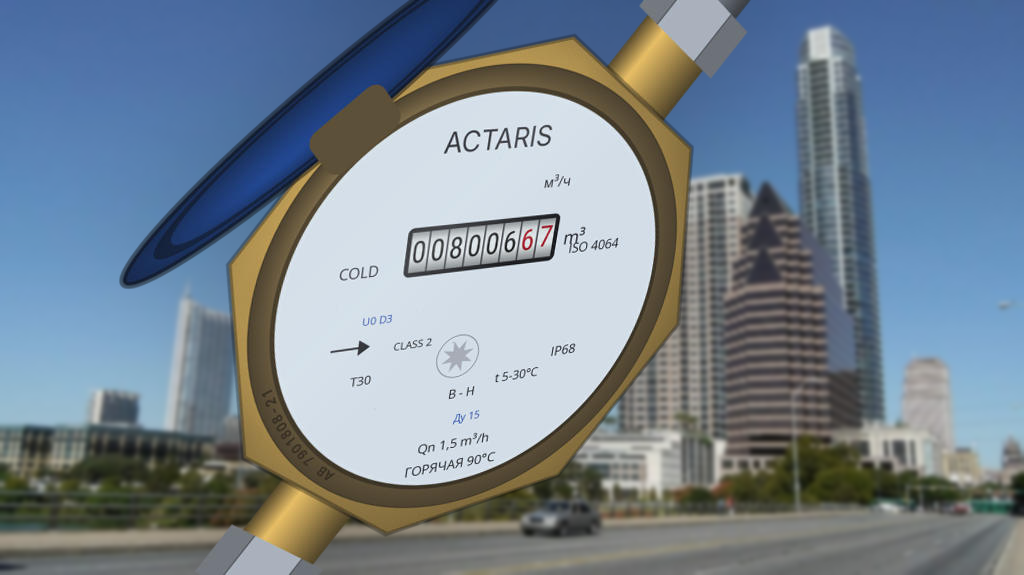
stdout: {"value": 8006.67, "unit": "m³"}
